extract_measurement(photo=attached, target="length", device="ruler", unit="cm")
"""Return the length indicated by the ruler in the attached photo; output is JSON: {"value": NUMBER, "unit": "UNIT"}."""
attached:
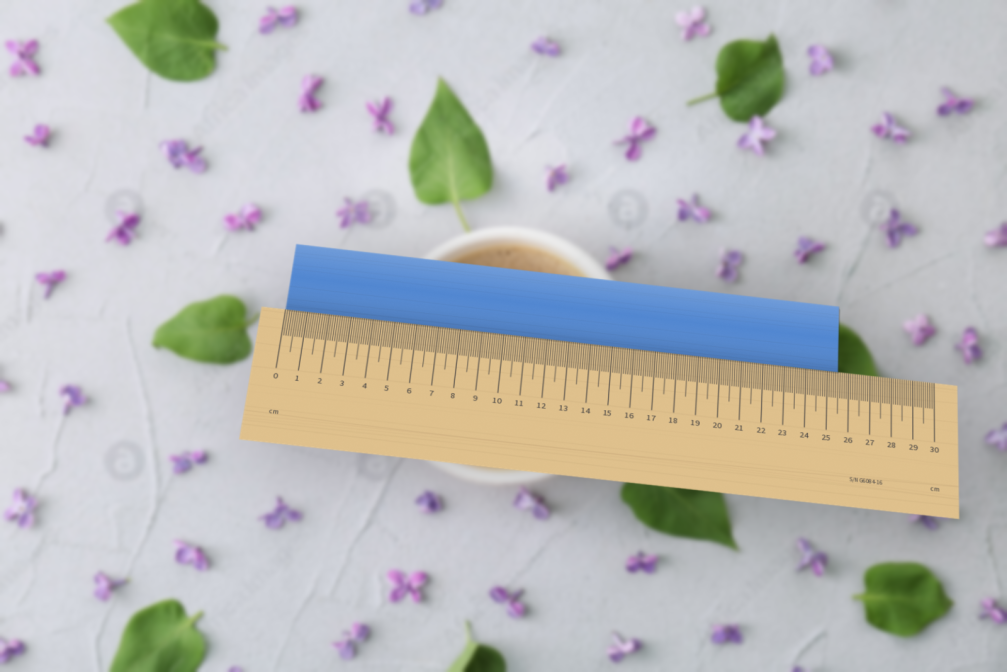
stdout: {"value": 25.5, "unit": "cm"}
